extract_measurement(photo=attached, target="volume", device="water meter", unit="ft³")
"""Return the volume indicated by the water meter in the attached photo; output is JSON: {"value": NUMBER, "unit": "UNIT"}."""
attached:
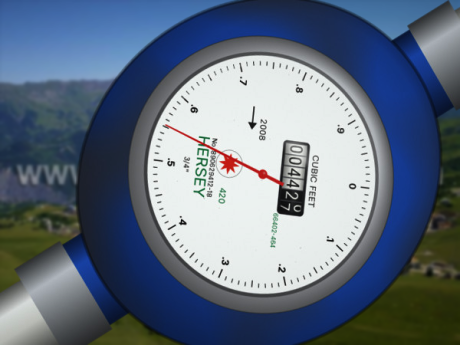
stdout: {"value": 4426.55, "unit": "ft³"}
